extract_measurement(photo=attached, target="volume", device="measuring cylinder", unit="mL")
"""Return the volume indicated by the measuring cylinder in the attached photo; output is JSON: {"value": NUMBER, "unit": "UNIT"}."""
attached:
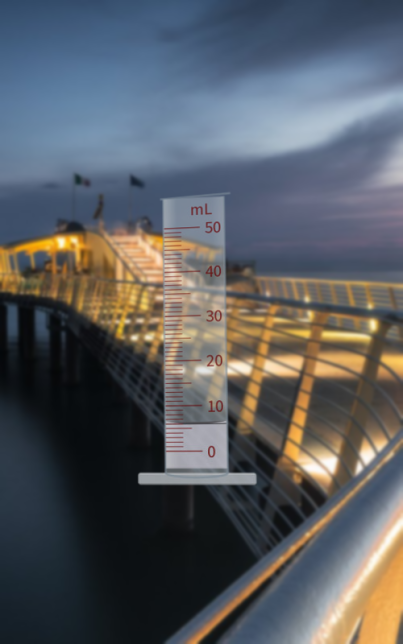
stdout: {"value": 6, "unit": "mL"}
